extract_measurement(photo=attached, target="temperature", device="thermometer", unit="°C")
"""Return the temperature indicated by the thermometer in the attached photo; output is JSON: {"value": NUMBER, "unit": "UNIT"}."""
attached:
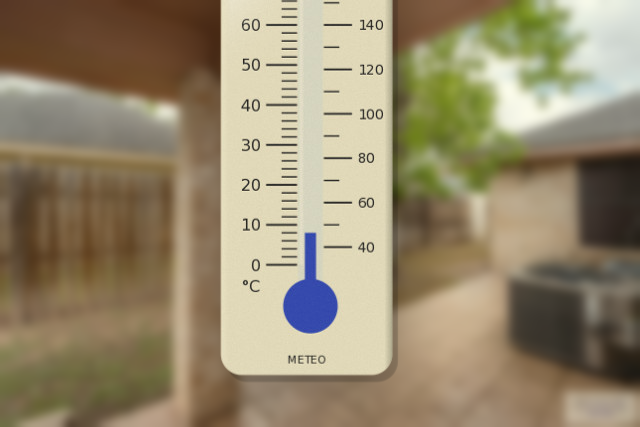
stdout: {"value": 8, "unit": "°C"}
